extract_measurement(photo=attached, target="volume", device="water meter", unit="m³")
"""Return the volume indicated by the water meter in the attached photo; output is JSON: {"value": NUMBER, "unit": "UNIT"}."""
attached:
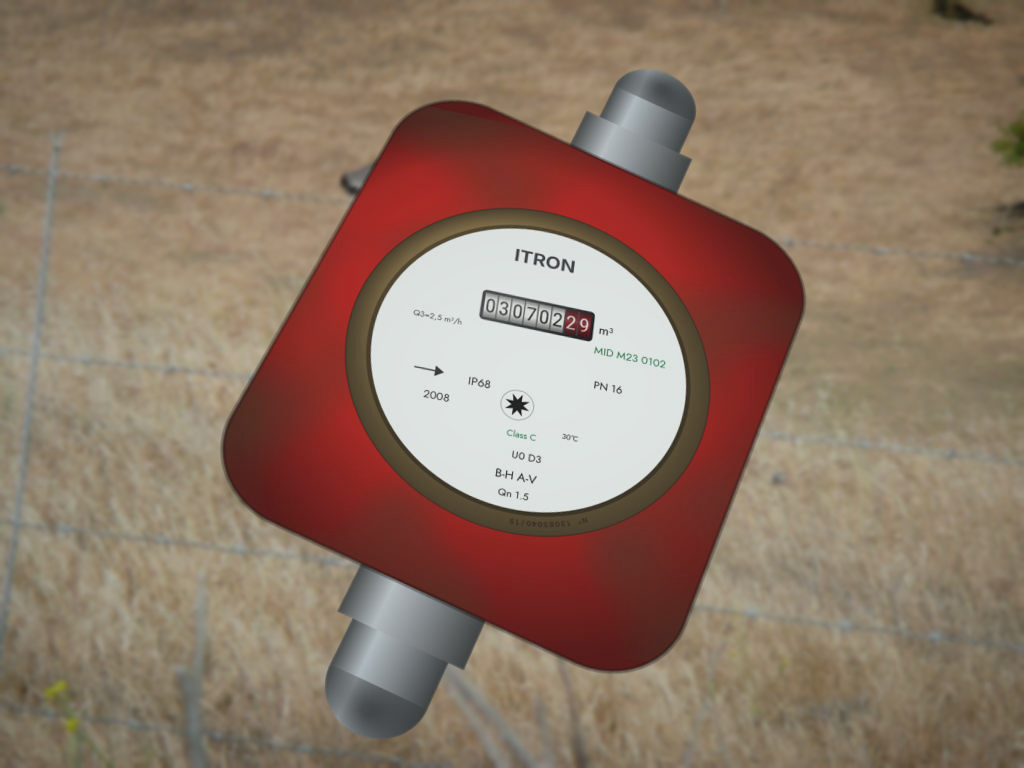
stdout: {"value": 30702.29, "unit": "m³"}
